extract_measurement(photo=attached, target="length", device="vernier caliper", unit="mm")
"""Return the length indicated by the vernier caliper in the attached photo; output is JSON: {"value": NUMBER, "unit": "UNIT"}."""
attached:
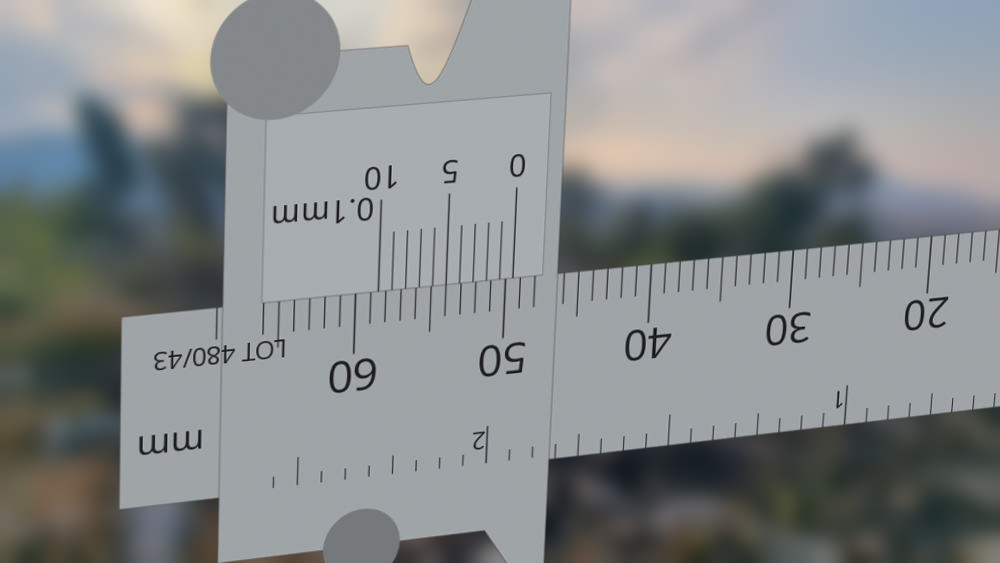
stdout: {"value": 49.5, "unit": "mm"}
